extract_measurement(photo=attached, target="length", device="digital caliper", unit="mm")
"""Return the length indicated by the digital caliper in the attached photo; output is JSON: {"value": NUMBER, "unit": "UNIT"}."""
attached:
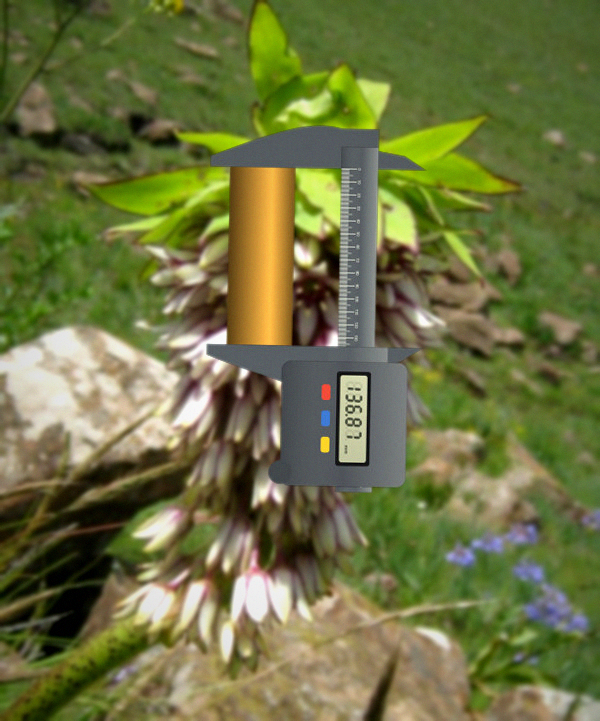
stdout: {"value": 136.87, "unit": "mm"}
